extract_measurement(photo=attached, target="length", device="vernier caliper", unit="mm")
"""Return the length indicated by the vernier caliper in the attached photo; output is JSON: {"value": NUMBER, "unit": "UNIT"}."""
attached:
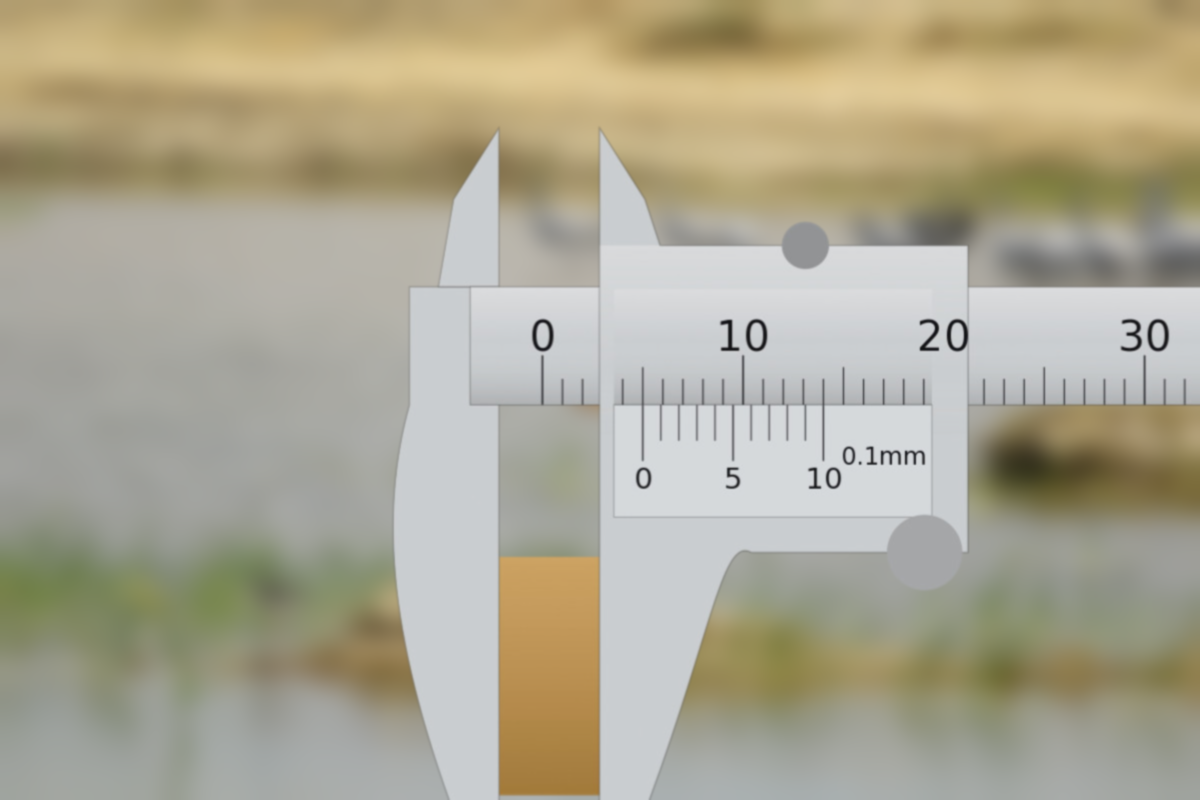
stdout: {"value": 5.0, "unit": "mm"}
